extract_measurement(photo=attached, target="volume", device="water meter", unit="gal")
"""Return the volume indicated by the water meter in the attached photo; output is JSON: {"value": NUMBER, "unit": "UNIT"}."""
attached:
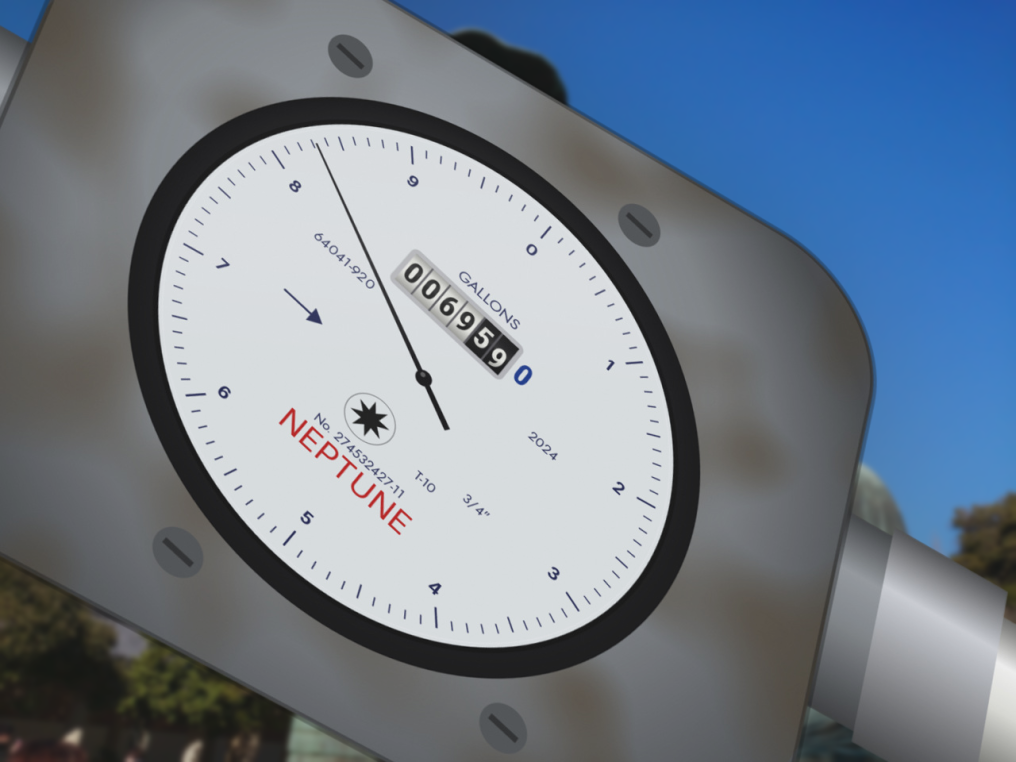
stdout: {"value": 69588.3, "unit": "gal"}
